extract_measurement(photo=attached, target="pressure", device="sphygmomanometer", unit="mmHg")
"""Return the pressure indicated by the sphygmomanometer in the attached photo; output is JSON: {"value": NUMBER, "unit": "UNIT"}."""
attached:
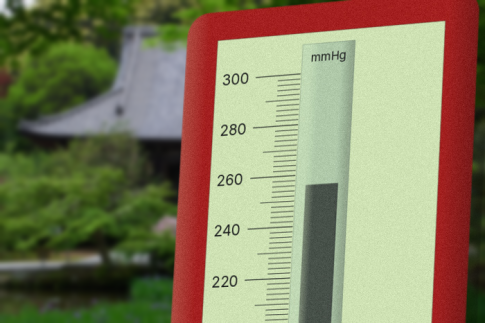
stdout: {"value": 256, "unit": "mmHg"}
